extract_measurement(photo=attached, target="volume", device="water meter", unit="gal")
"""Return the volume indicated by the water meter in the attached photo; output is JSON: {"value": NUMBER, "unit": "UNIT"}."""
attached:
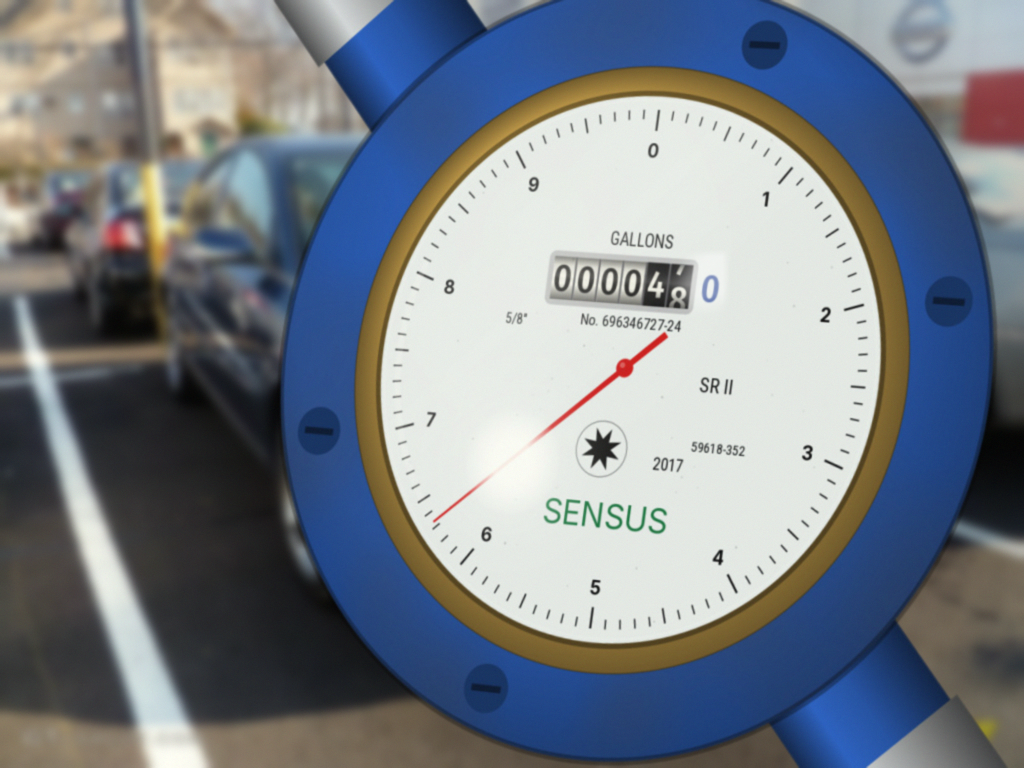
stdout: {"value": 476.3, "unit": "gal"}
